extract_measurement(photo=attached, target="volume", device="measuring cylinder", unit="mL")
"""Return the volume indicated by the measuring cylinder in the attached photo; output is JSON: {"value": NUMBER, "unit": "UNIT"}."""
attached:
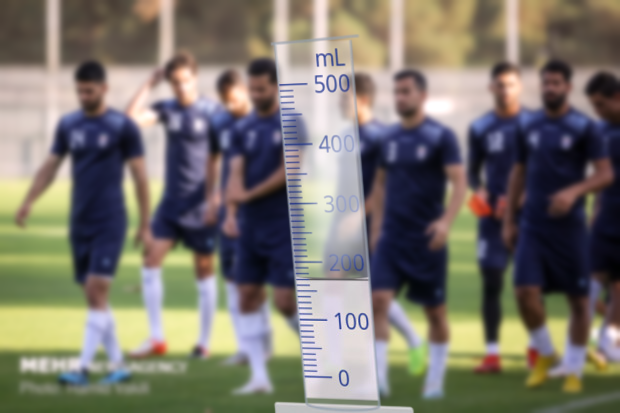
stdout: {"value": 170, "unit": "mL"}
